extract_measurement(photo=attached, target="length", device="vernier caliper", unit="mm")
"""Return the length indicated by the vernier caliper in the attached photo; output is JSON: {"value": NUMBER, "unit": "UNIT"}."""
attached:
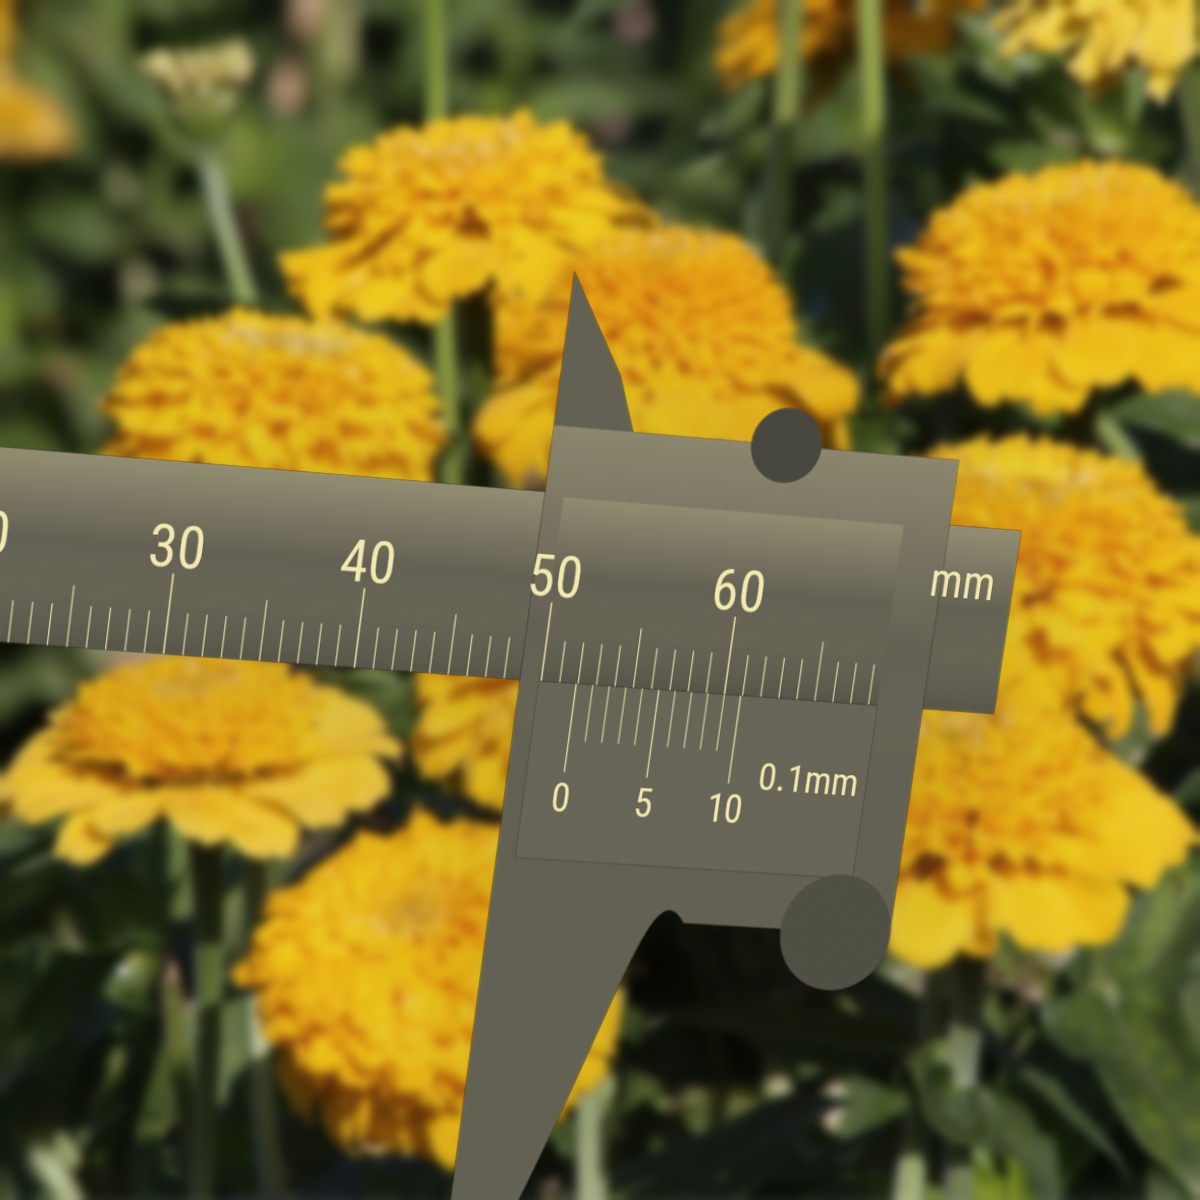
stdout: {"value": 51.9, "unit": "mm"}
